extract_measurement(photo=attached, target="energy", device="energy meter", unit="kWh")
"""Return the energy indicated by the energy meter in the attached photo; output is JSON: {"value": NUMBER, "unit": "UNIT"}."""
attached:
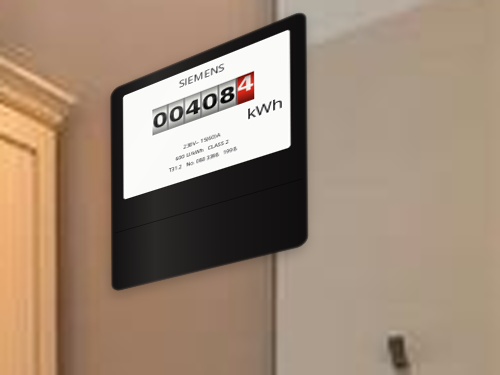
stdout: {"value": 408.4, "unit": "kWh"}
